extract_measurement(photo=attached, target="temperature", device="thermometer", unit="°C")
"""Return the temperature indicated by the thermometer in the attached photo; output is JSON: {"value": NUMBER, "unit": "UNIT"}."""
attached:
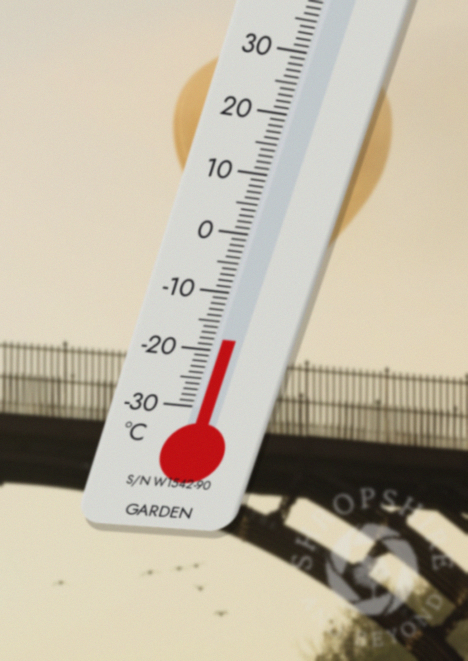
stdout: {"value": -18, "unit": "°C"}
